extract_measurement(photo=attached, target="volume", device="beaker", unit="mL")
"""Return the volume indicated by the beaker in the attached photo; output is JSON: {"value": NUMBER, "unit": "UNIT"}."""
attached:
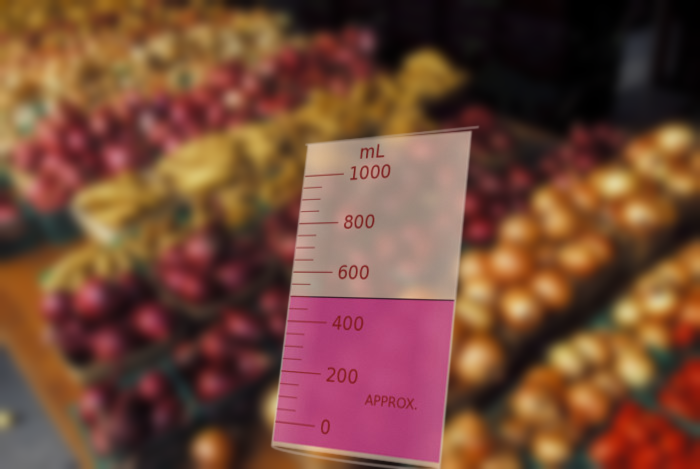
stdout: {"value": 500, "unit": "mL"}
